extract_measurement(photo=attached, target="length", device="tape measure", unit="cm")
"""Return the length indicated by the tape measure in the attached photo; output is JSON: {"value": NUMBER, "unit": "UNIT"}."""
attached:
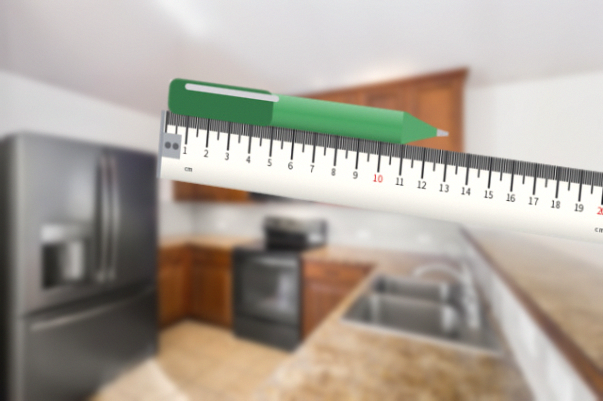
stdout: {"value": 13, "unit": "cm"}
